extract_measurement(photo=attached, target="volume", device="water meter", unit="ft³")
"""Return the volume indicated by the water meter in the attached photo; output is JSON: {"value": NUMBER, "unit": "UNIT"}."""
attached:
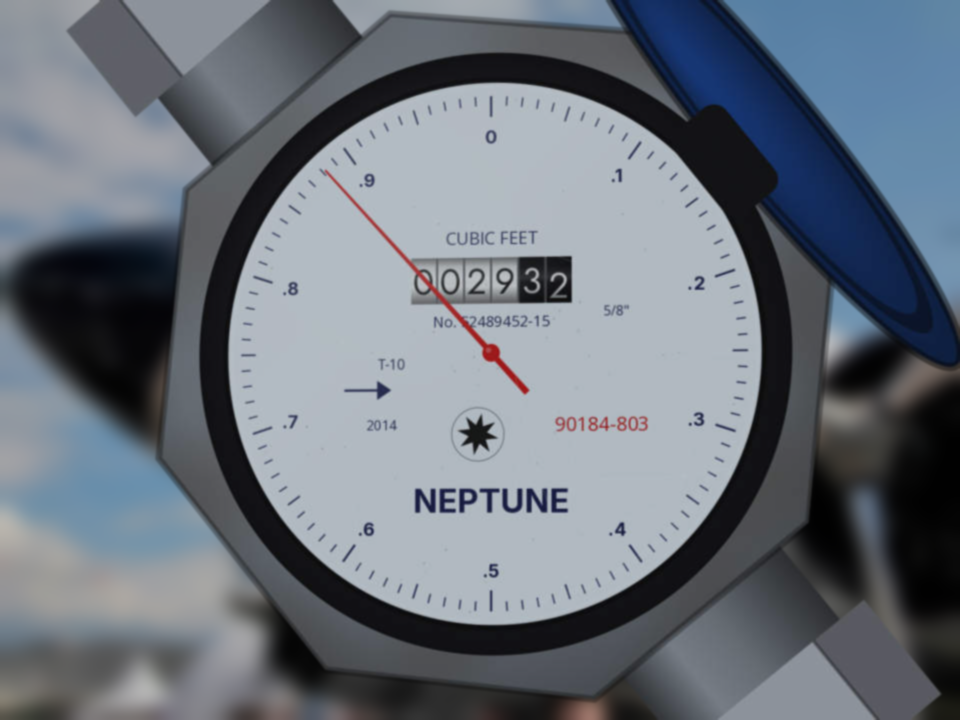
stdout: {"value": 2931.88, "unit": "ft³"}
